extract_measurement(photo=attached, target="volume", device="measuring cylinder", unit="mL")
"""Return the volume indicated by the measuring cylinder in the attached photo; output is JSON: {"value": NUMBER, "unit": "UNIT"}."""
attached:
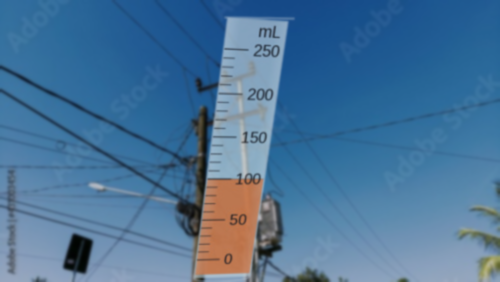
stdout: {"value": 100, "unit": "mL"}
